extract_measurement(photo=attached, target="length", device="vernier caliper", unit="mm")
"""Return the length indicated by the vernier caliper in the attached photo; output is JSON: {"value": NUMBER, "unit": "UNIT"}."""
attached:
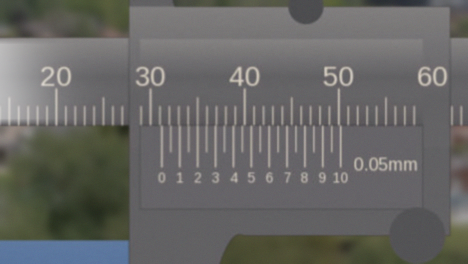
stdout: {"value": 31.2, "unit": "mm"}
